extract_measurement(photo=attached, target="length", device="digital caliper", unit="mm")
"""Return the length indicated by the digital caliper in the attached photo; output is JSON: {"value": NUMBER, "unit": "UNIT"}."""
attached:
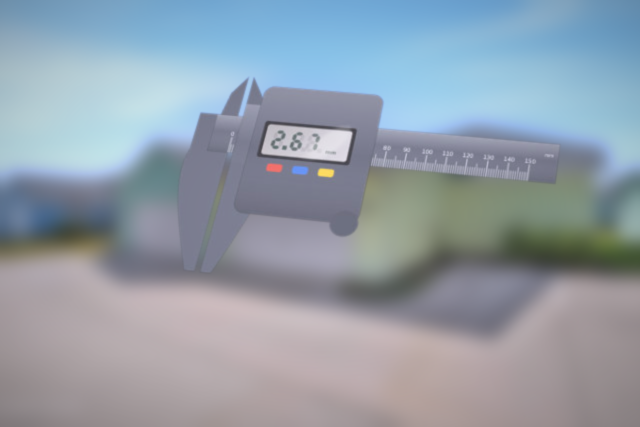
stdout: {"value": 2.67, "unit": "mm"}
